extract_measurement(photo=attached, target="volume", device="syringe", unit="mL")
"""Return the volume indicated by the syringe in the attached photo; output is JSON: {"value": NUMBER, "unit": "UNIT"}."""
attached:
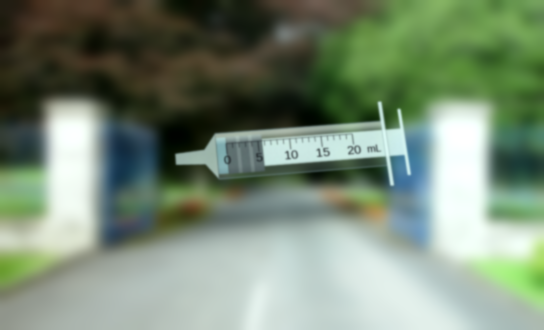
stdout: {"value": 0, "unit": "mL"}
